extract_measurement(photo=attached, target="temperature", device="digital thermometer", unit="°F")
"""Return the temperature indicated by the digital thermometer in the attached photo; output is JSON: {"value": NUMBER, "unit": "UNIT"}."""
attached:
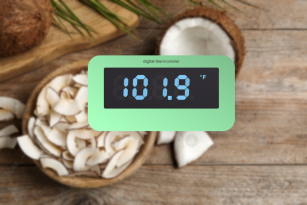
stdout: {"value": 101.9, "unit": "°F"}
